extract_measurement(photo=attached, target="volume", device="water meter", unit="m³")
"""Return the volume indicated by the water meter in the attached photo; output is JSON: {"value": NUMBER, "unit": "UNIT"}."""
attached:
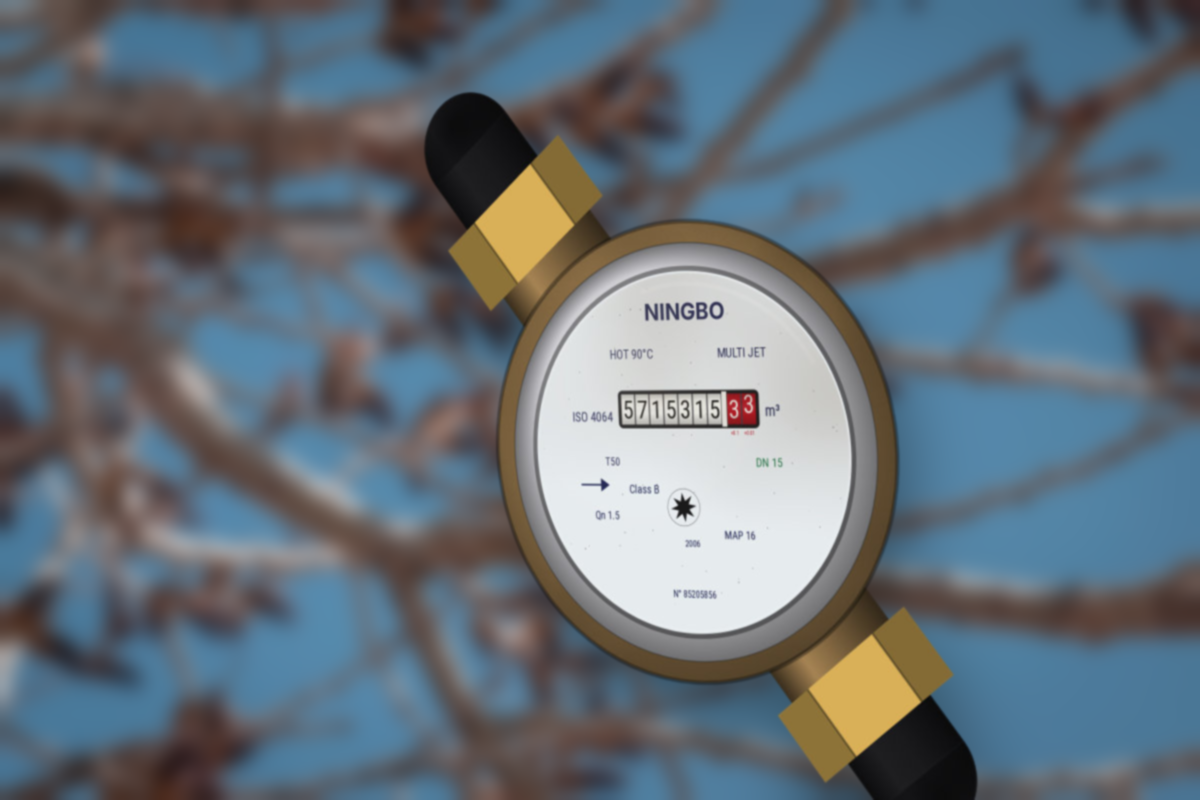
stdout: {"value": 5715315.33, "unit": "m³"}
